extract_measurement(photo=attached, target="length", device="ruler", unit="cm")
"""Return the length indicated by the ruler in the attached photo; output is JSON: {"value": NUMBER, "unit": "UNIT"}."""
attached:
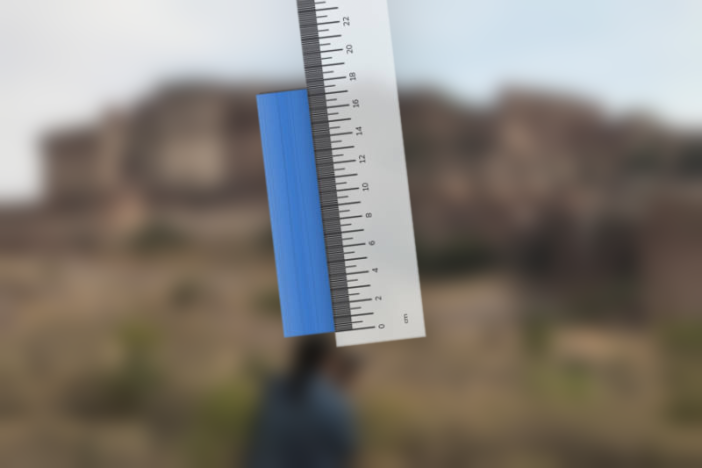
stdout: {"value": 17.5, "unit": "cm"}
